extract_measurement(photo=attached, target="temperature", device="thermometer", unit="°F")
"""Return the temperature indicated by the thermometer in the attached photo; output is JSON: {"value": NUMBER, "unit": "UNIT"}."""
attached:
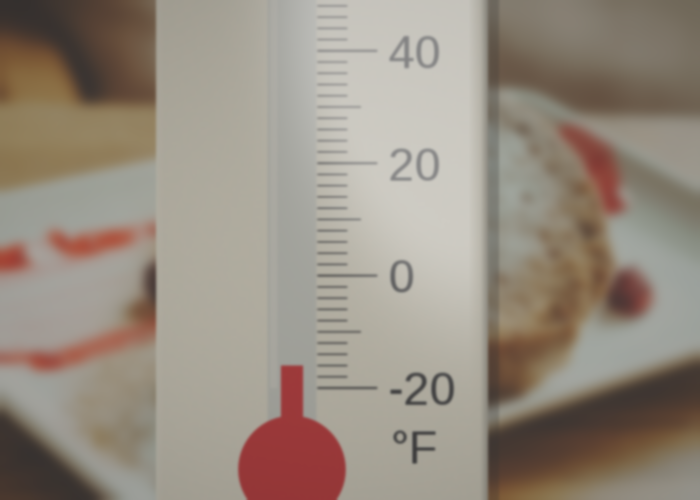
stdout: {"value": -16, "unit": "°F"}
